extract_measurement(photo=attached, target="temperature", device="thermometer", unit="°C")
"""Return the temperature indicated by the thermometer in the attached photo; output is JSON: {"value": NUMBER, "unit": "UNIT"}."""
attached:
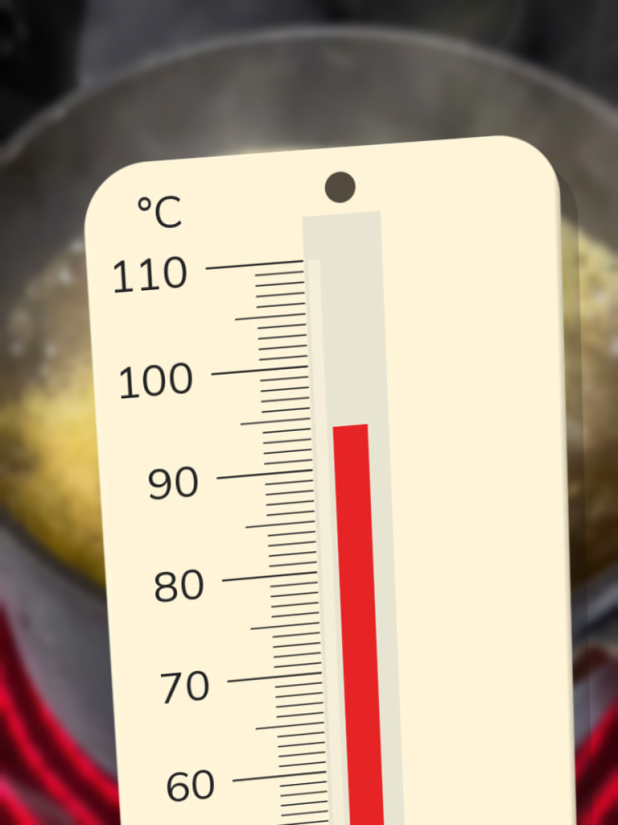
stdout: {"value": 94, "unit": "°C"}
